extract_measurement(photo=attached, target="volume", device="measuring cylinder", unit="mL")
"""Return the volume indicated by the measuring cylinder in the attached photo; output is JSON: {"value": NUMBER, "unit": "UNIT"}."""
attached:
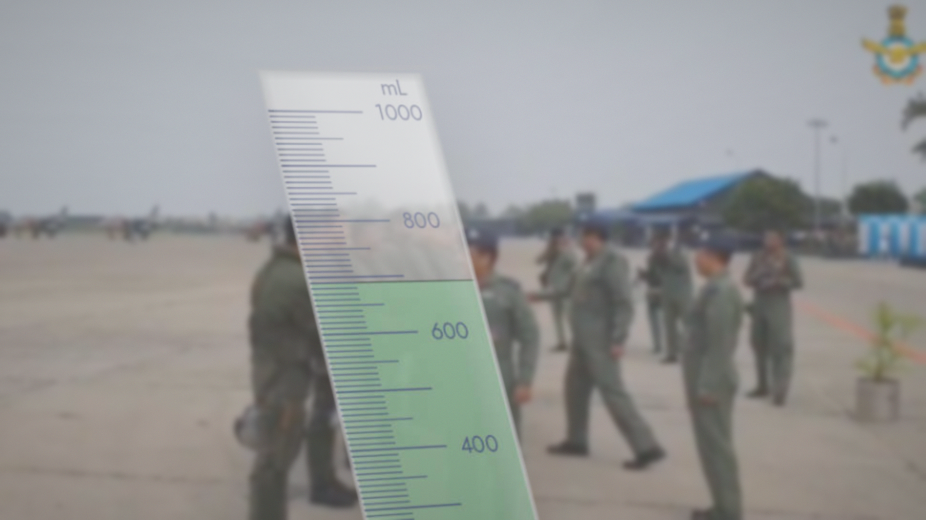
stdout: {"value": 690, "unit": "mL"}
